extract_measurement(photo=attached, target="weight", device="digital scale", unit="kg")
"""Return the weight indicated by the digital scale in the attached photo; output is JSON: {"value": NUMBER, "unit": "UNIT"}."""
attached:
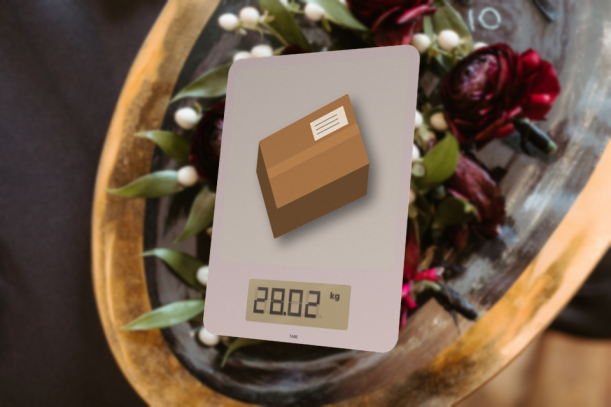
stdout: {"value": 28.02, "unit": "kg"}
